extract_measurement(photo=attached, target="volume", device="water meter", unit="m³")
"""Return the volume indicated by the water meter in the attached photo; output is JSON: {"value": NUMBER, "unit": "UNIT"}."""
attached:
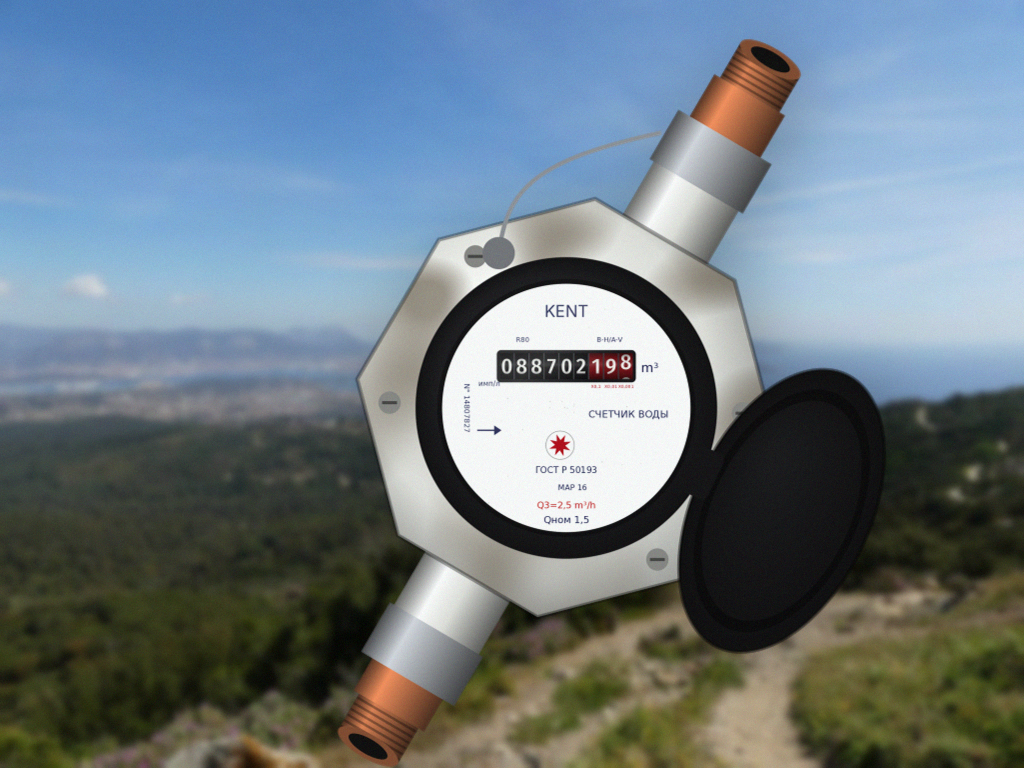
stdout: {"value": 88702.198, "unit": "m³"}
